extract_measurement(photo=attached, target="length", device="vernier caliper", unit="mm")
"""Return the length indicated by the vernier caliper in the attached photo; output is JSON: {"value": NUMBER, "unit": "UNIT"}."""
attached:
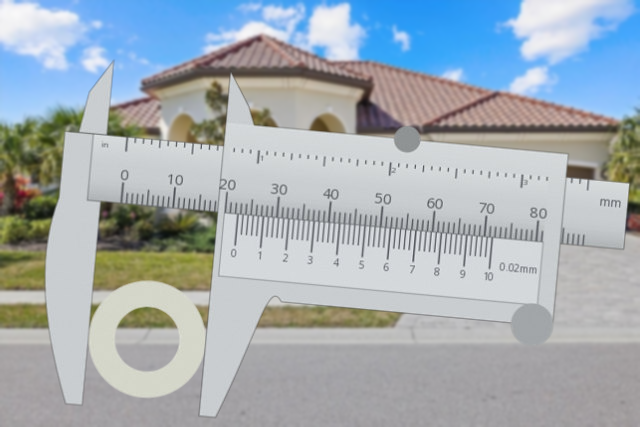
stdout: {"value": 22.5, "unit": "mm"}
